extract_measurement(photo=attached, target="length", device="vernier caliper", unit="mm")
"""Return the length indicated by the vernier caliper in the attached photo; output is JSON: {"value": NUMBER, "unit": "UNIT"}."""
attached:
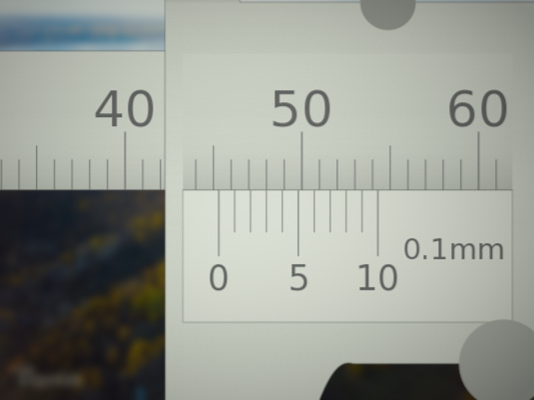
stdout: {"value": 45.3, "unit": "mm"}
